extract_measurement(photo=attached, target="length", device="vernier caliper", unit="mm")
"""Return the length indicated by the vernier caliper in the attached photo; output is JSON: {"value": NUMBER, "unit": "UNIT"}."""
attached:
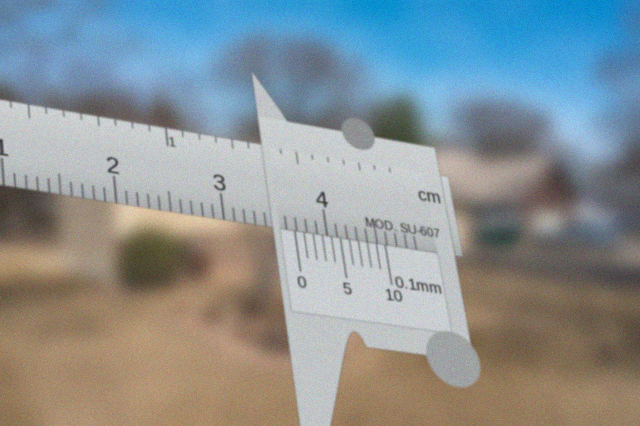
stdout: {"value": 36.8, "unit": "mm"}
